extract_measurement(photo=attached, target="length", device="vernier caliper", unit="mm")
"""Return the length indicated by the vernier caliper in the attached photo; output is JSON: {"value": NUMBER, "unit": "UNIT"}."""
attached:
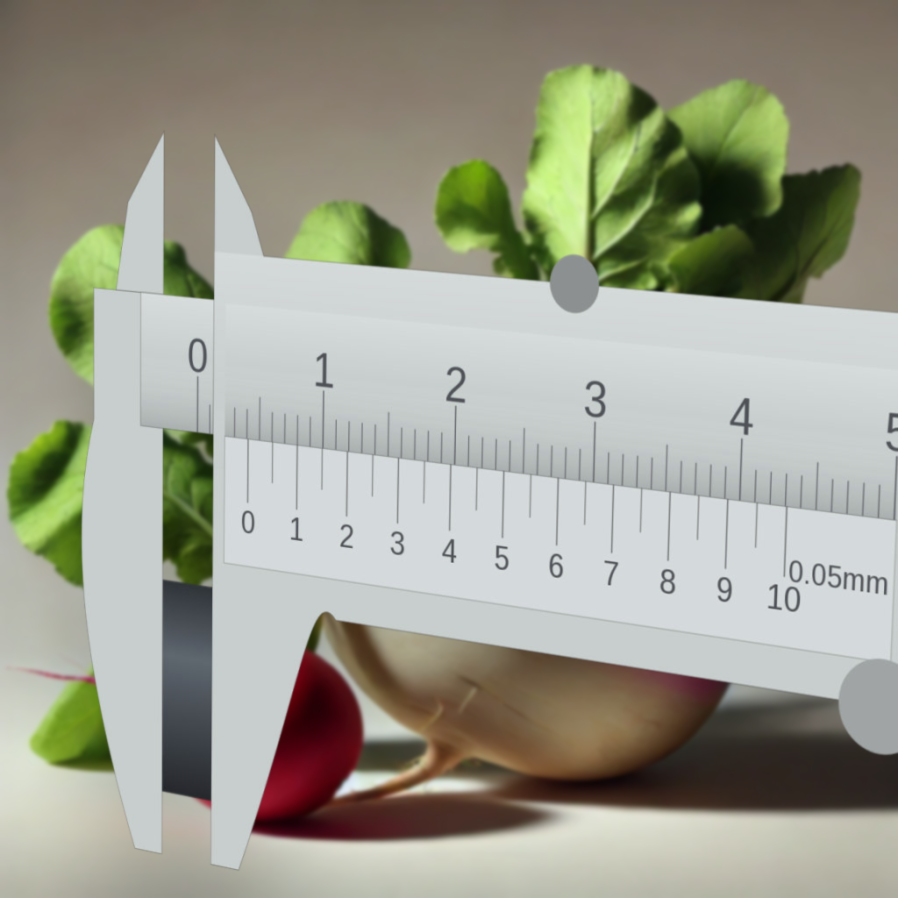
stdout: {"value": 4.1, "unit": "mm"}
